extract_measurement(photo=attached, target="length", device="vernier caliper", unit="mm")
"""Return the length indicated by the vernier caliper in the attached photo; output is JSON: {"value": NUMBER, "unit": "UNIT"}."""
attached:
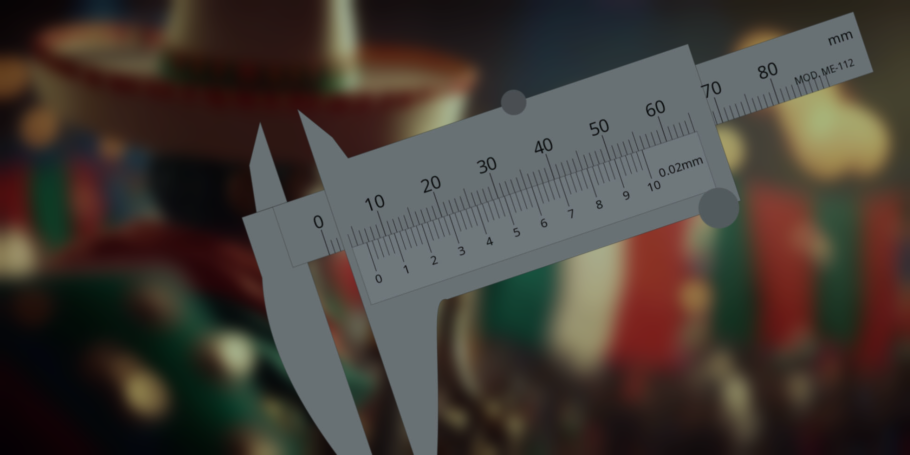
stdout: {"value": 6.6, "unit": "mm"}
